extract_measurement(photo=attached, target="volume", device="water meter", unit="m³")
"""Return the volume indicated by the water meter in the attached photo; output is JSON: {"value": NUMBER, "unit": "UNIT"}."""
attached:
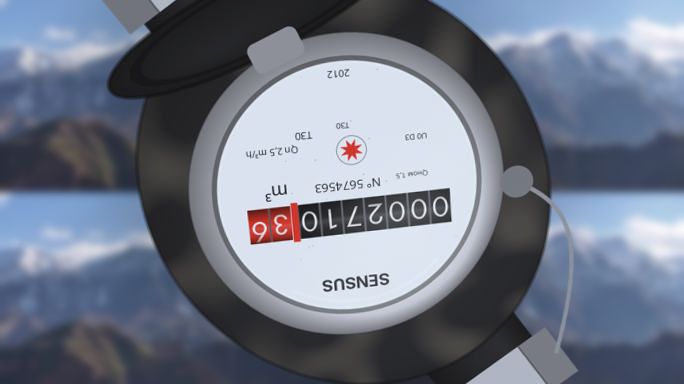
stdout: {"value": 2710.36, "unit": "m³"}
